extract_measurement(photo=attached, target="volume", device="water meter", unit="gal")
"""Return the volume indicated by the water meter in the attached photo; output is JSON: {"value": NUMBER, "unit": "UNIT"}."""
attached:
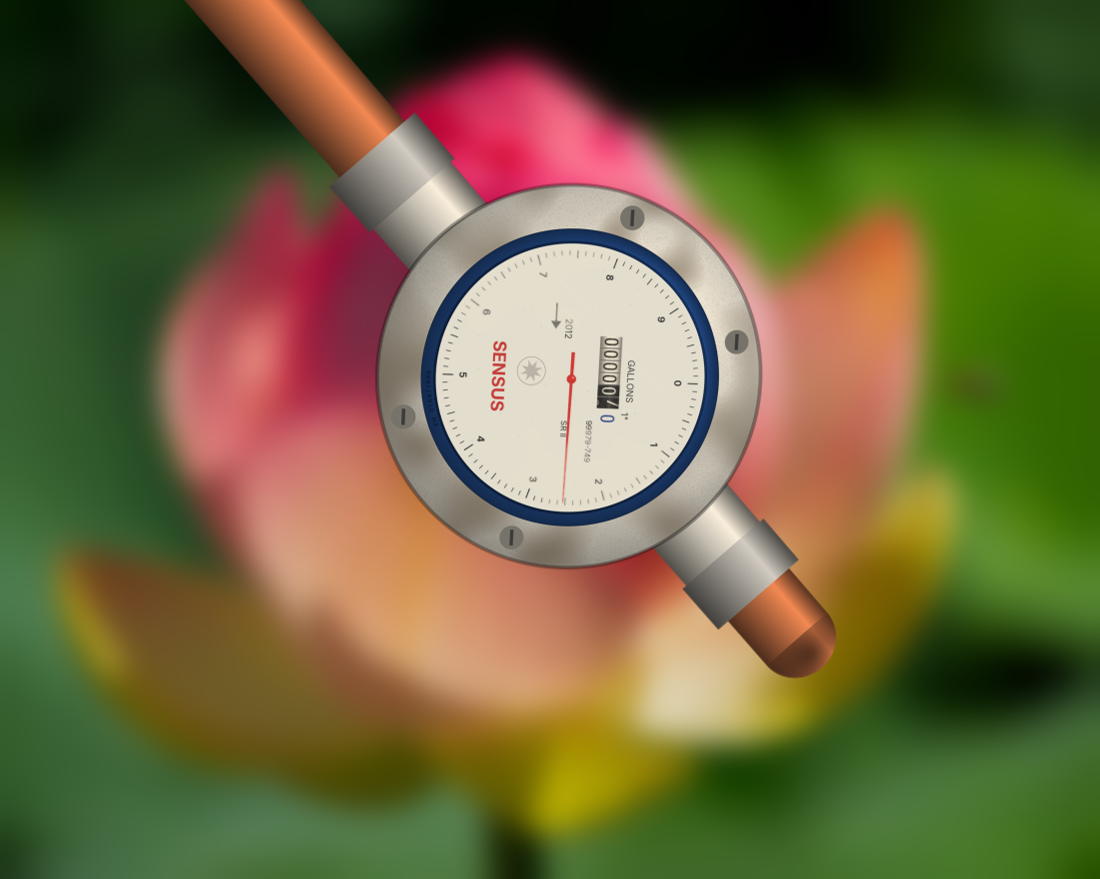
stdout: {"value": 72.5, "unit": "gal"}
